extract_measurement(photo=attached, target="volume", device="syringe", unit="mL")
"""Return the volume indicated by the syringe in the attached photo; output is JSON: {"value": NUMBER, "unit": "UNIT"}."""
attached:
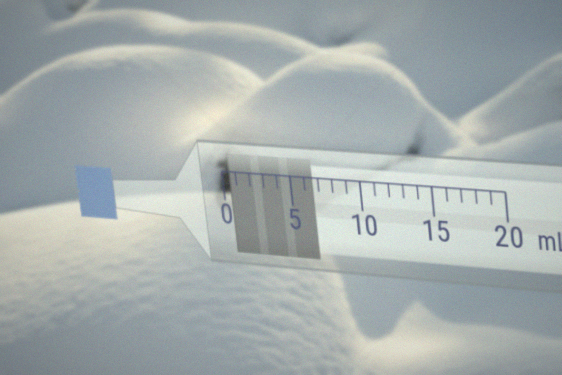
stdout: {"value": 0.5, "unit": "mL"}
